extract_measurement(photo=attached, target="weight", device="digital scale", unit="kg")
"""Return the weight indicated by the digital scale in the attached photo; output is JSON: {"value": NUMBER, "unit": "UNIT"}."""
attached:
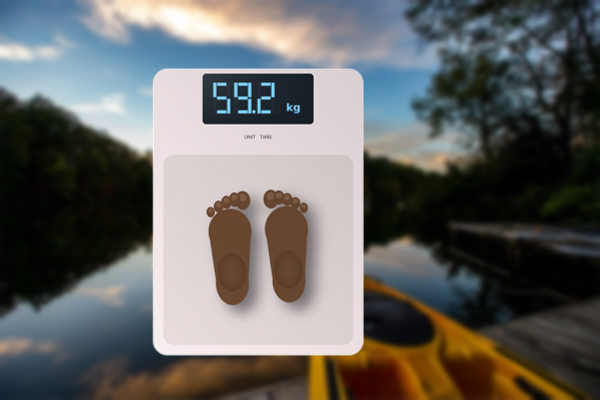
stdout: {"value": 59.2, "unit": "kg"}
